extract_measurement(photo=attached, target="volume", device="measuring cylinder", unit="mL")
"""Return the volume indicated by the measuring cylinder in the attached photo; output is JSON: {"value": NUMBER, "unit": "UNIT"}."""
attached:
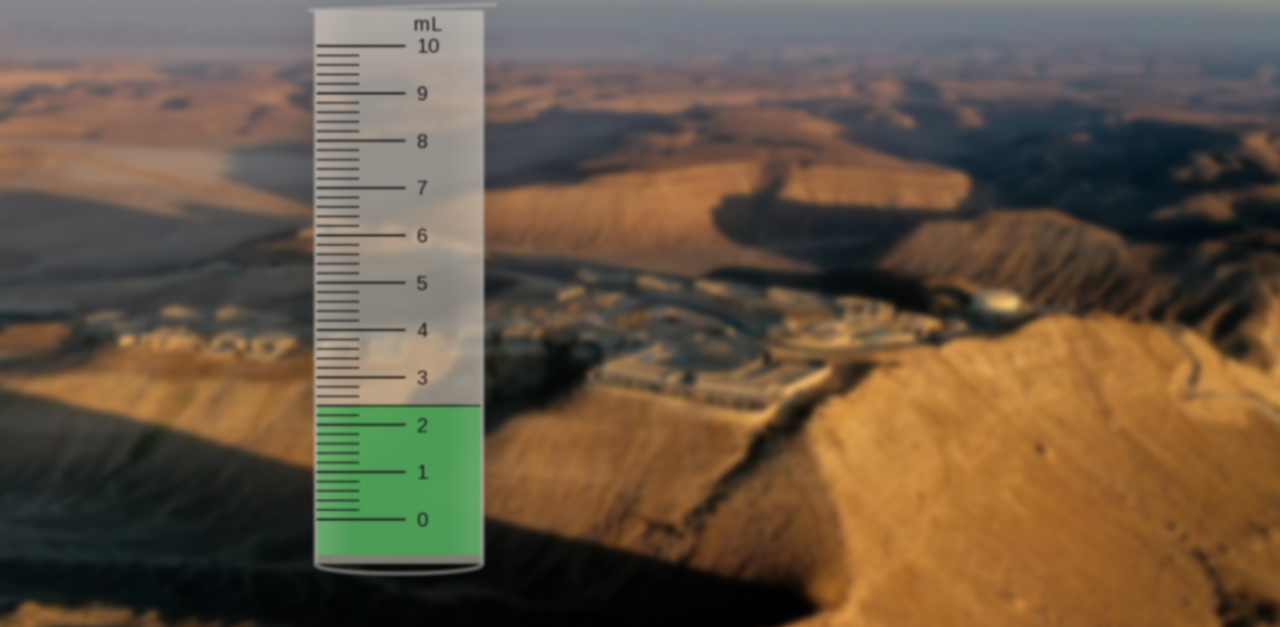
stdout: {"value": 2.4, "unit": "mL"}
